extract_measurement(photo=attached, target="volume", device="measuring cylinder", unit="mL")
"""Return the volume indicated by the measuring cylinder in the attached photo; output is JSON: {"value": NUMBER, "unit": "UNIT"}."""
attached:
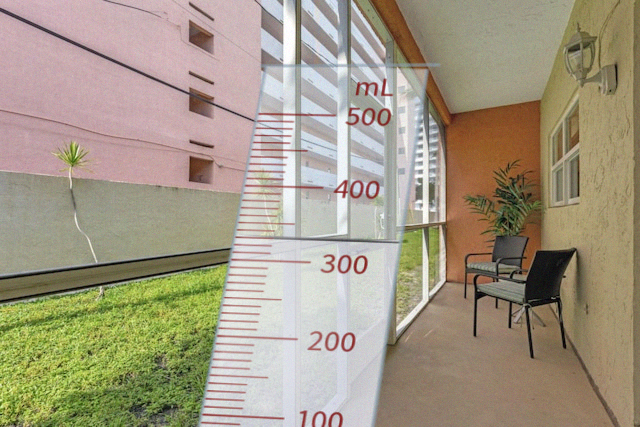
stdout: {"value": 330, "unit": "mL"}
